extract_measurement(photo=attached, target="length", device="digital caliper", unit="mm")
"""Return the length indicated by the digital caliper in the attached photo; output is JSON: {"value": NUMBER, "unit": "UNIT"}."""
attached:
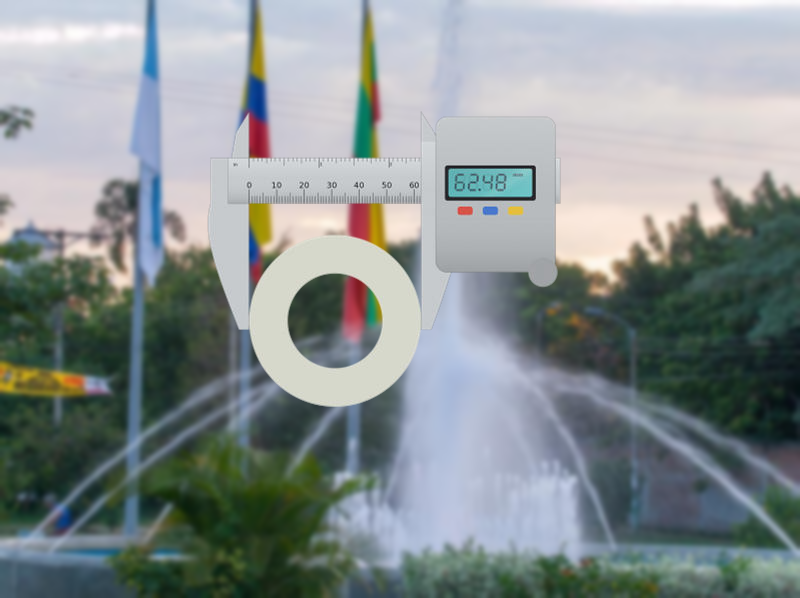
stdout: {"value": 62.48, "unit": "mm"}
